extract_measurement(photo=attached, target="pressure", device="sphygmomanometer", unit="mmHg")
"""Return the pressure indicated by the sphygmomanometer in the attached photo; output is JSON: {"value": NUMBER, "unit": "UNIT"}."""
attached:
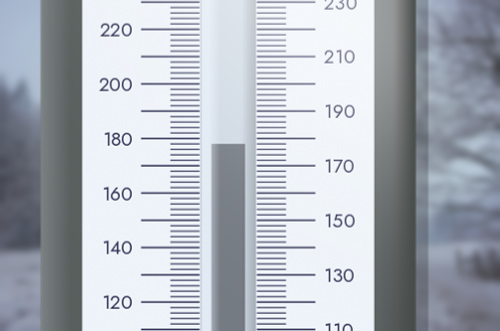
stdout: {"value": 178, "unit": "mmHg"}
